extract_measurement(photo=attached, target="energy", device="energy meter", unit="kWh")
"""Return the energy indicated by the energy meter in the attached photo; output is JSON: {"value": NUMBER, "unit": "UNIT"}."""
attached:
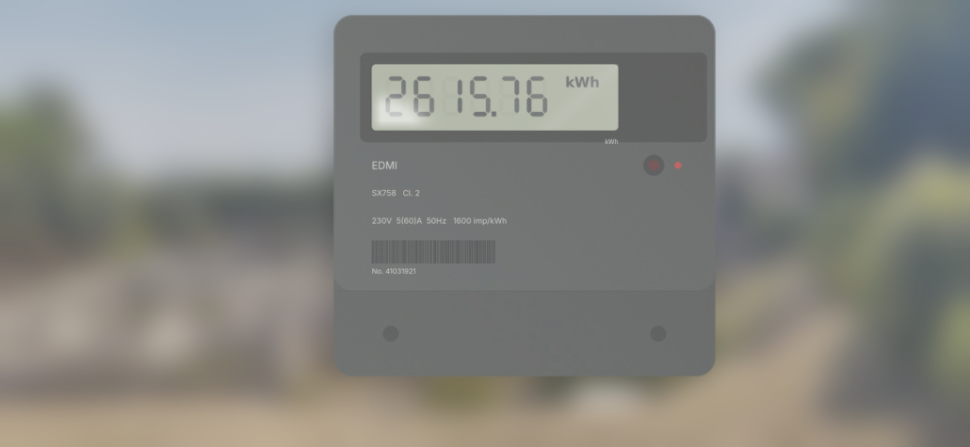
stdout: {"value": 2615.76, "unit": "kWh"}
